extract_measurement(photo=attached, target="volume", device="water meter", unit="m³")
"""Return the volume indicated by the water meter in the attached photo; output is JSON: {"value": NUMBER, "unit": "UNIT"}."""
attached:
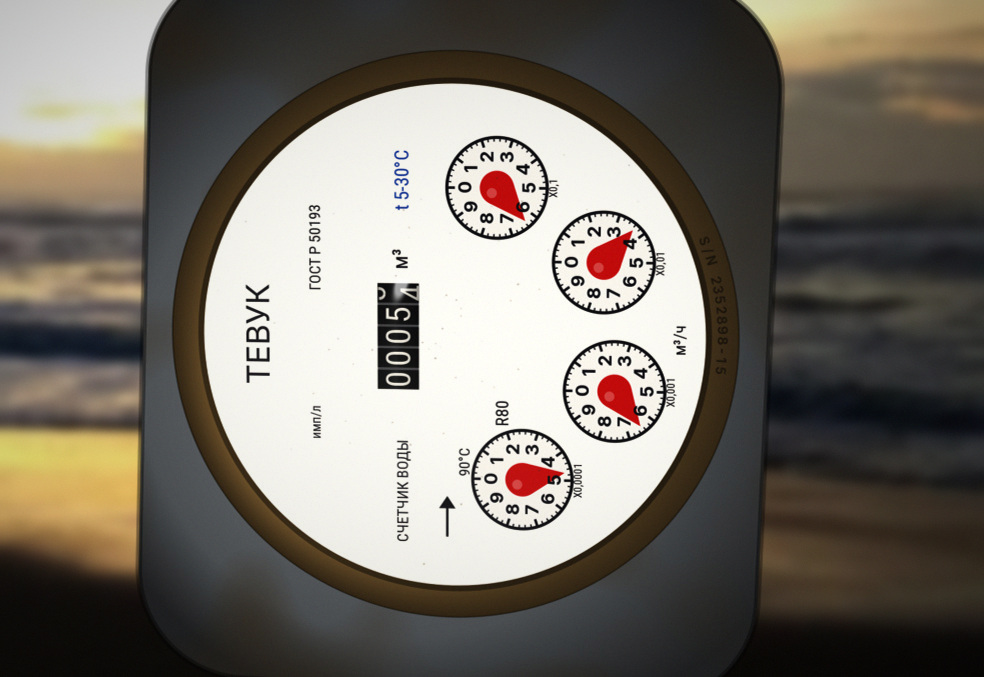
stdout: {"value": 53.6364, "unit": "m³"}
